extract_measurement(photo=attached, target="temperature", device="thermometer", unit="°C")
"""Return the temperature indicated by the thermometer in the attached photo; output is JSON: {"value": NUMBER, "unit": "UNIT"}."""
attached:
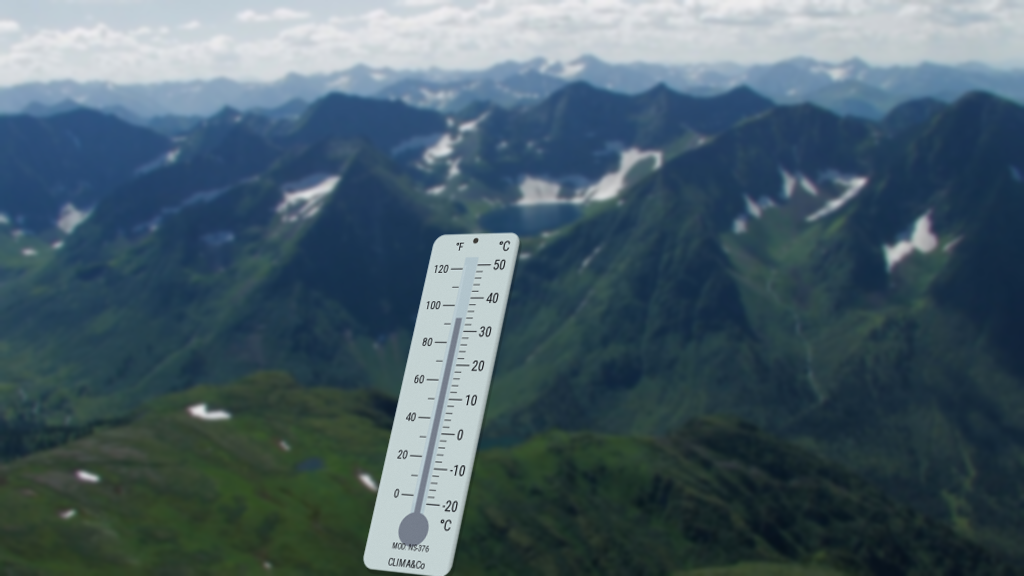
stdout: {"value": 34, "unit": "°C"}
